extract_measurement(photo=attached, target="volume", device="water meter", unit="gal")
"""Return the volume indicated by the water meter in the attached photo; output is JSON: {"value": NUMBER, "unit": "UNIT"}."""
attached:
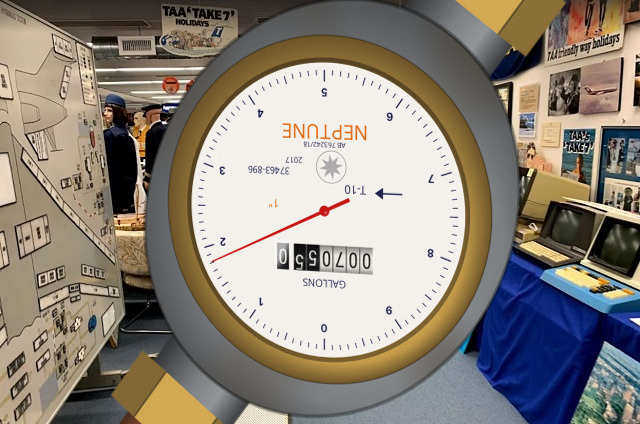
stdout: {"value": 70551.8, "unit": "gal"}
